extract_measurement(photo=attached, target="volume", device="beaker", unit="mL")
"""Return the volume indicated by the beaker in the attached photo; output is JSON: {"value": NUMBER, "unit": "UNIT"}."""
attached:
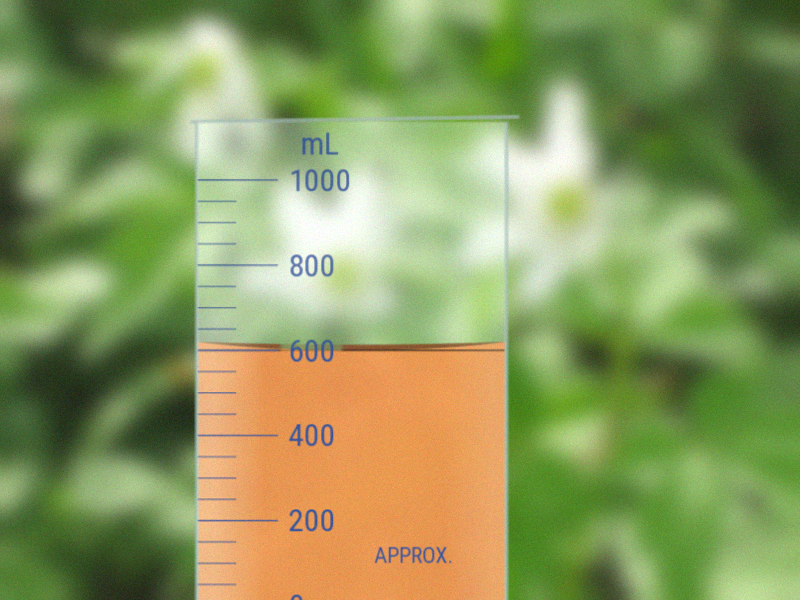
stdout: {"value": 600, "unit": "mL"}
